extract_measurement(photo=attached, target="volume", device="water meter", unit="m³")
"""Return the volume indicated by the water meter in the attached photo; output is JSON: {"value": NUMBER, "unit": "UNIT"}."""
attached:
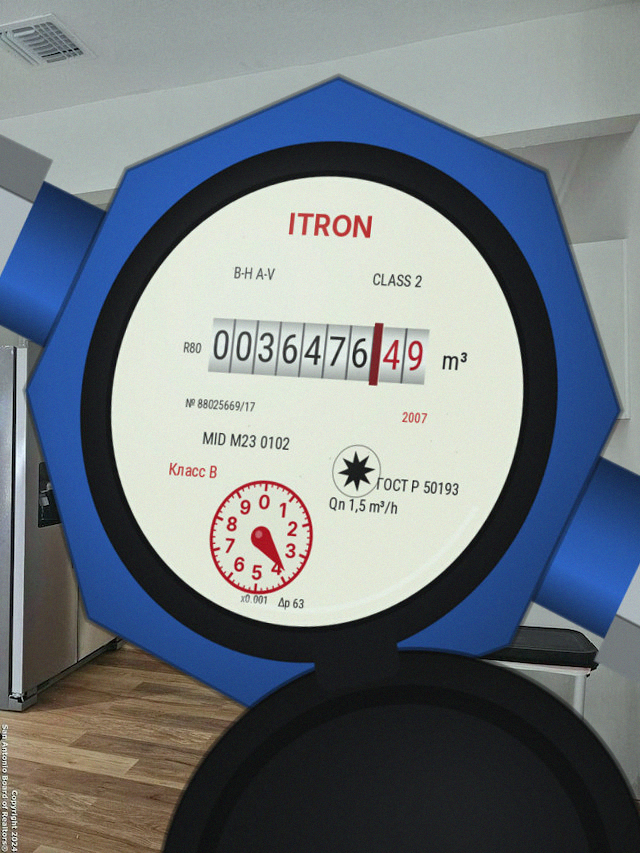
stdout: {"value": 36476.493, "unit": "m³"}
